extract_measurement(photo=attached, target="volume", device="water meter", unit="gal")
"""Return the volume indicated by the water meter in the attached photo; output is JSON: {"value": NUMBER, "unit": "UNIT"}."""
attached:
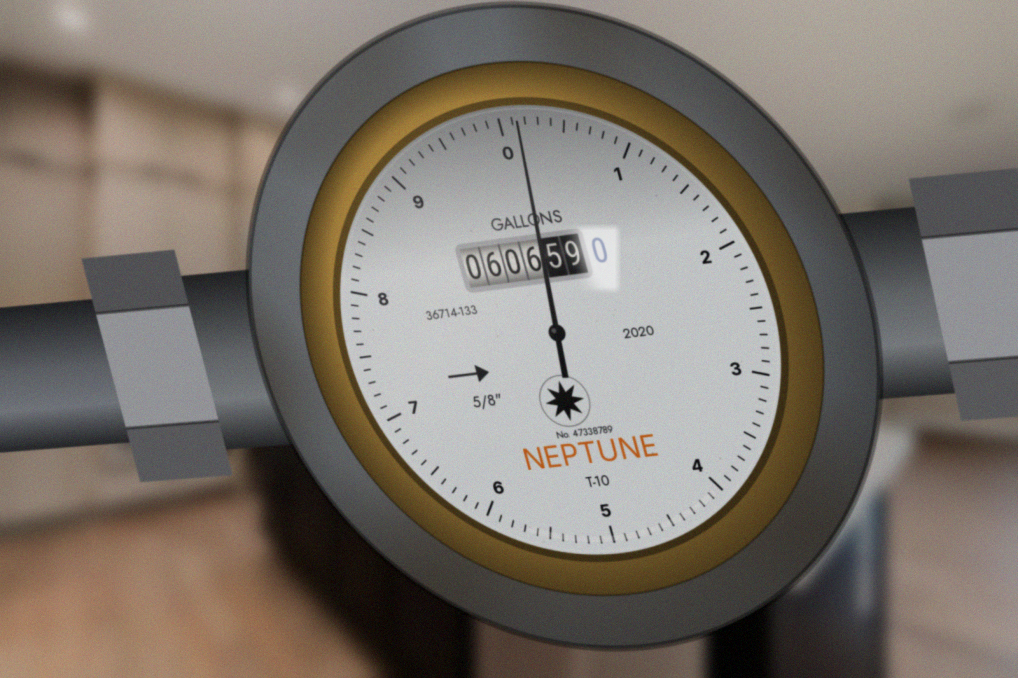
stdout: {"value": 606590.1, "unit": "gal"}
